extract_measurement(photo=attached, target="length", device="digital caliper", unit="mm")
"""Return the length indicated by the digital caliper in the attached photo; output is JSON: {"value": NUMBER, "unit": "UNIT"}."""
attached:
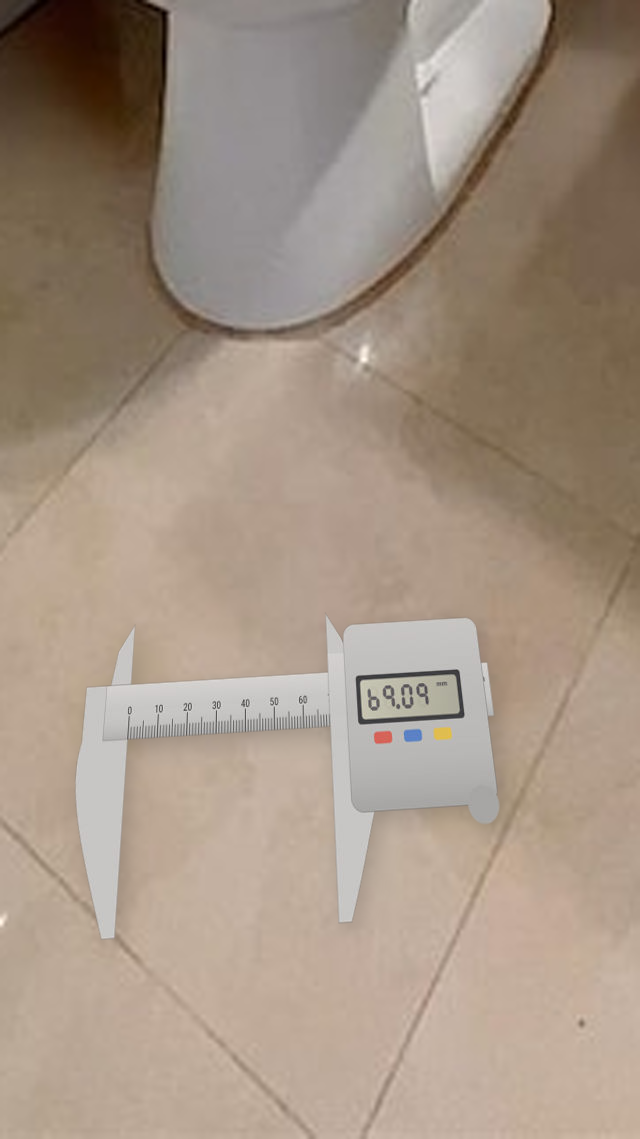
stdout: {"value": 69.09, "unit": "mm"}
